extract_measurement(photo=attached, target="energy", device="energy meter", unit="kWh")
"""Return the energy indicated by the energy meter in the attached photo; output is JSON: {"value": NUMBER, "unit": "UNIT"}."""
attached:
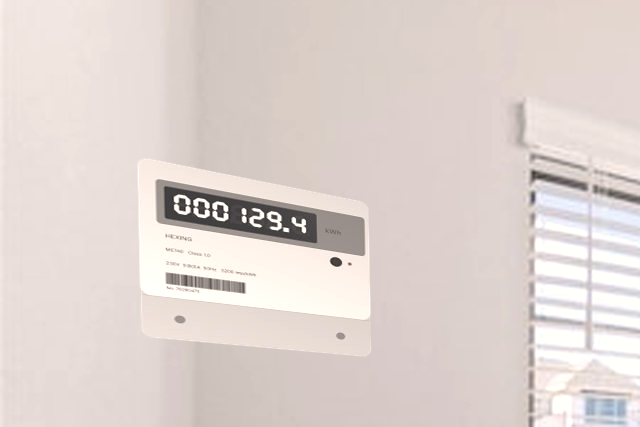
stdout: {"value": 129.4, "unit": "kWh"}
